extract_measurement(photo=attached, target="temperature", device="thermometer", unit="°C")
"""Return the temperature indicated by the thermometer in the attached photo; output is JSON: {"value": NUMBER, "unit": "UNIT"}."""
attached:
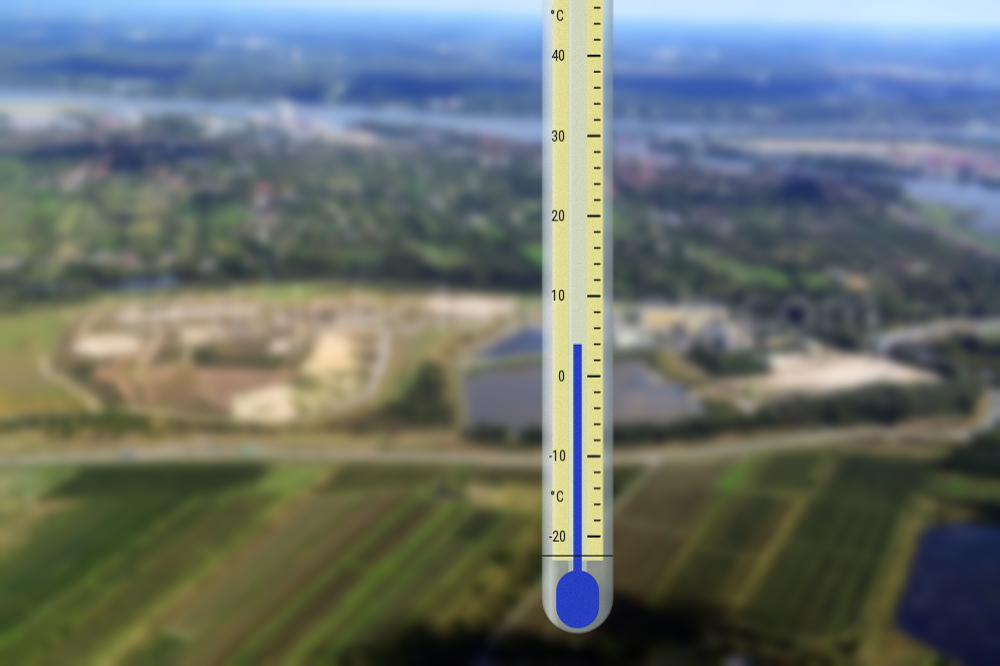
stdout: {"value": 4, "unit": "°C"}
